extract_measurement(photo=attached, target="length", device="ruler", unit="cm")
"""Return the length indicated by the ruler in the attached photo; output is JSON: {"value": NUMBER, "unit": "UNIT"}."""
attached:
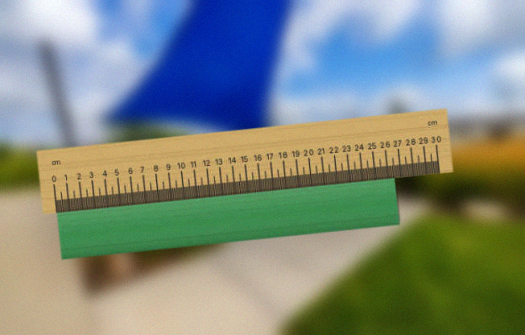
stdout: {"value": 26.5, "unit": "cm"}
